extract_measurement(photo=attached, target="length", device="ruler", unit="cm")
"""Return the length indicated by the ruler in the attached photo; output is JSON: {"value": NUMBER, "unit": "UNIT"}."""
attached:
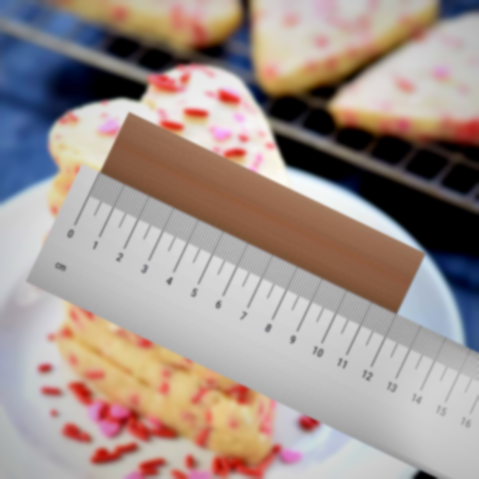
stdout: {"value": 12, "unit": "cm"}
